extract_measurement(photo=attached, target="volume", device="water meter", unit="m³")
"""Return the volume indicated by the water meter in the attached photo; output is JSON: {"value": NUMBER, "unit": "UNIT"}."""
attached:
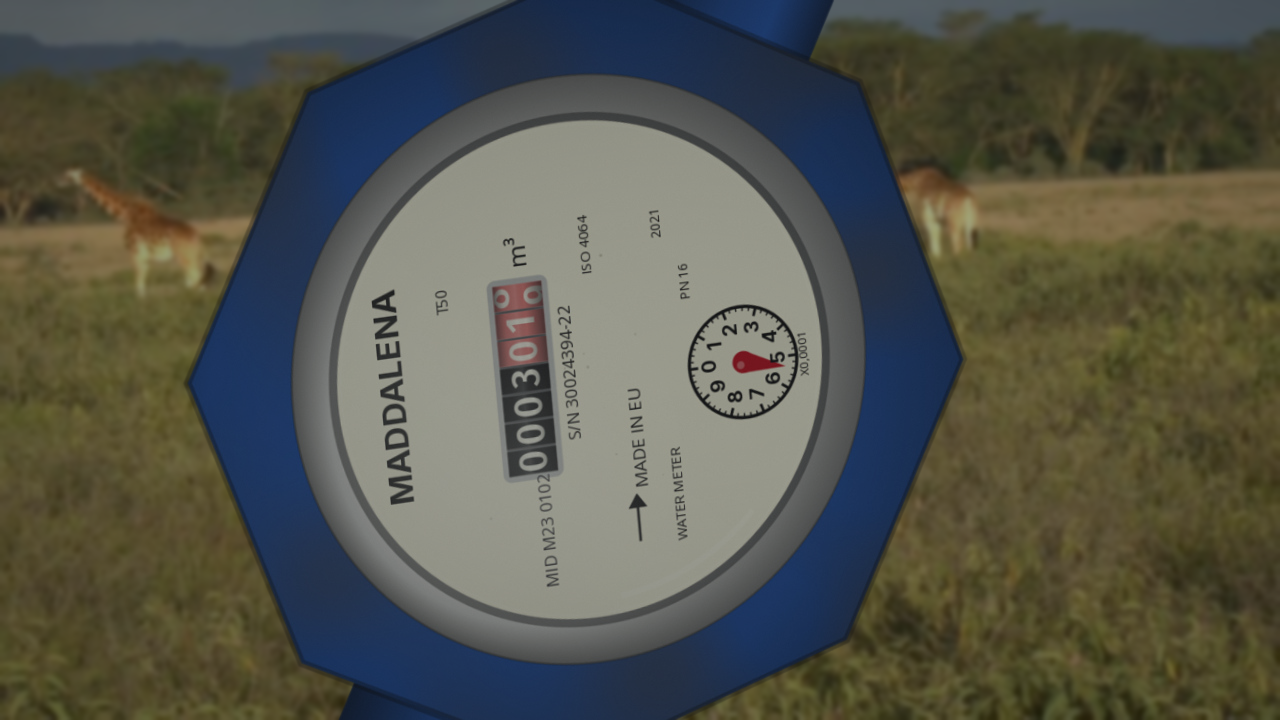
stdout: {"value": 3.0185, "unit": "m³"}
